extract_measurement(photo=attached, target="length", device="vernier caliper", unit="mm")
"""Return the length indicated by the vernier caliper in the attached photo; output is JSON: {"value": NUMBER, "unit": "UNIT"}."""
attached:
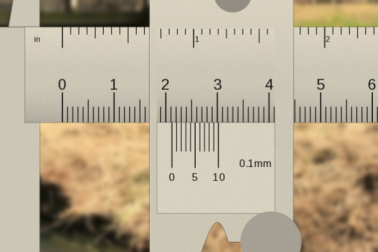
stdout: {"value": 21.2, "unit": "mm"}
